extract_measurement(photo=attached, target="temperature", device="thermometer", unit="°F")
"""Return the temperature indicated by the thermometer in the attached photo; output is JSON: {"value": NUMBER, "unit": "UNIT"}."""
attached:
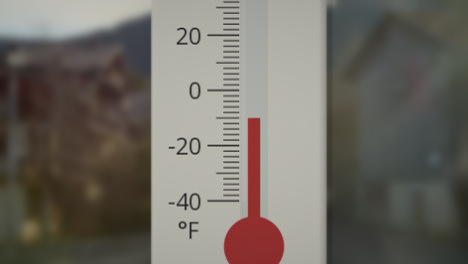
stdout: {"value": -10, "unit": "°F"}
